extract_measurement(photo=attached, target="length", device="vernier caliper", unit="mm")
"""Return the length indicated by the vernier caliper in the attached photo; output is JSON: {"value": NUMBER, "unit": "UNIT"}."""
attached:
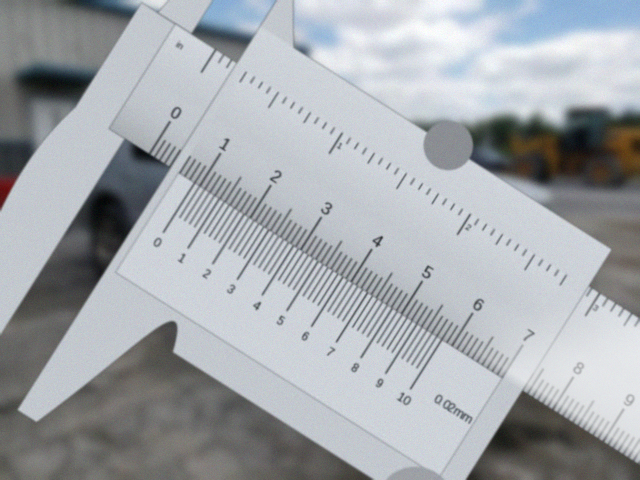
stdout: {"value": 9.0, "unit": "mm"}
